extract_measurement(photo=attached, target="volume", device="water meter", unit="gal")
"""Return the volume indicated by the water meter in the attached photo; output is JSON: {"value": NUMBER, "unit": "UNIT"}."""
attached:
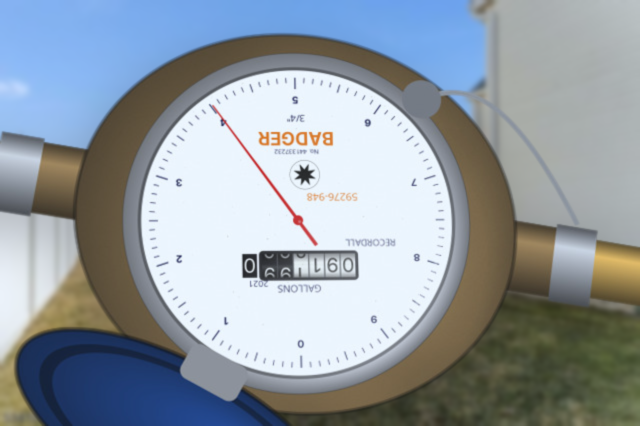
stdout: {"value": 911994.0, "unit": "gal"}
